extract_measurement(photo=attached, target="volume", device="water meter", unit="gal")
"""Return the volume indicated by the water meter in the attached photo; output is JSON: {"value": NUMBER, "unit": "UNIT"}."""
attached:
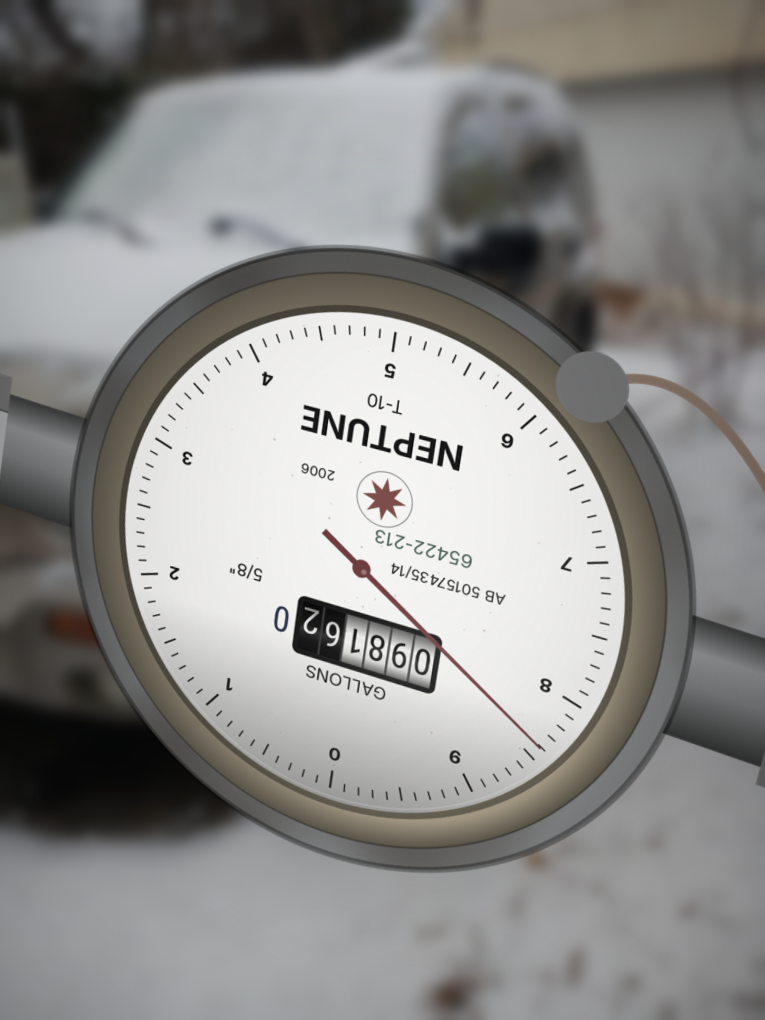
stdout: {"value": 981618.4, "unit": "gal"}
